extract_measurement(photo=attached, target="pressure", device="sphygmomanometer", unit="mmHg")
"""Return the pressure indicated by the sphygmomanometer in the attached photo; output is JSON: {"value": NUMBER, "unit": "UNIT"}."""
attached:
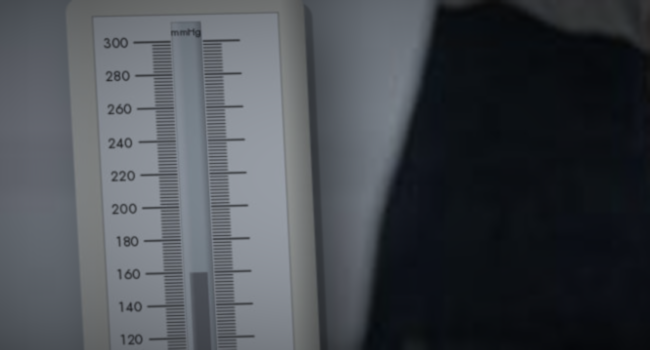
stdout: {"value": 160, "unit": "mmHg"}
